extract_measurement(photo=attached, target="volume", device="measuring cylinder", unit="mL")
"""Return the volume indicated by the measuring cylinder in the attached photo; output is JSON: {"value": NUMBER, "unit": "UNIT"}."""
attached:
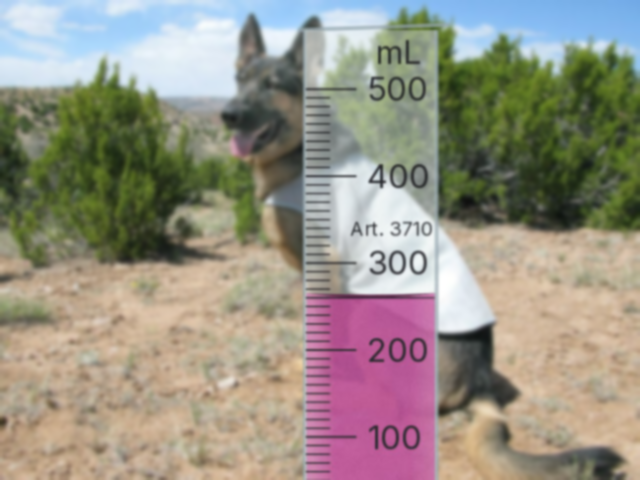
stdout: {"value": 260, "unit": "mL"}
